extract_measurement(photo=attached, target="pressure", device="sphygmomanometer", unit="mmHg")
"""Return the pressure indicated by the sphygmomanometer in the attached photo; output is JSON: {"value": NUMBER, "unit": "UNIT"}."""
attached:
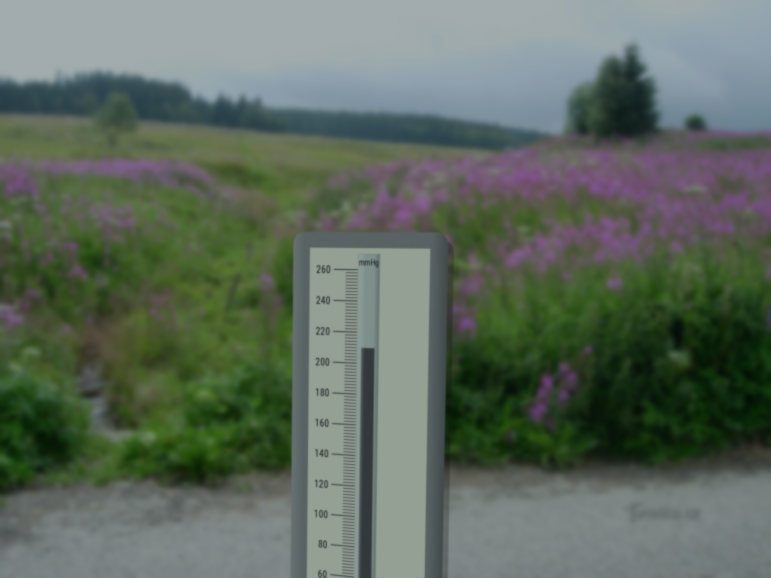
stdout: {"value": 210, "unit": "mmHg"}
